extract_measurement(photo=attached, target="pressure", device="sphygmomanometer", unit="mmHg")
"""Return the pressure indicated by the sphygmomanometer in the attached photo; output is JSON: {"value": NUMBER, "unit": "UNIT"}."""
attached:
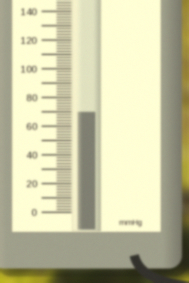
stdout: {"value": 70, "unit": "mmHg"}
